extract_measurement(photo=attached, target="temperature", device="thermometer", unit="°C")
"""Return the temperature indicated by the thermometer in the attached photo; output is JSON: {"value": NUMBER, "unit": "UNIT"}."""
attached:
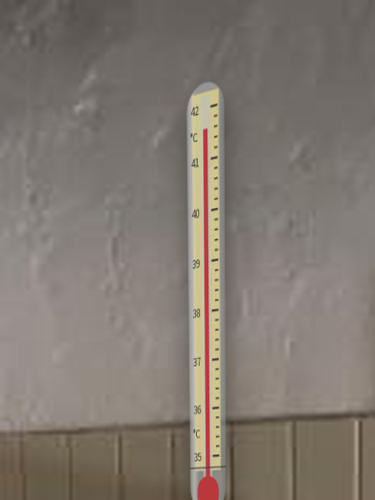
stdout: {"value": 41.6, "unit": "°C"}
